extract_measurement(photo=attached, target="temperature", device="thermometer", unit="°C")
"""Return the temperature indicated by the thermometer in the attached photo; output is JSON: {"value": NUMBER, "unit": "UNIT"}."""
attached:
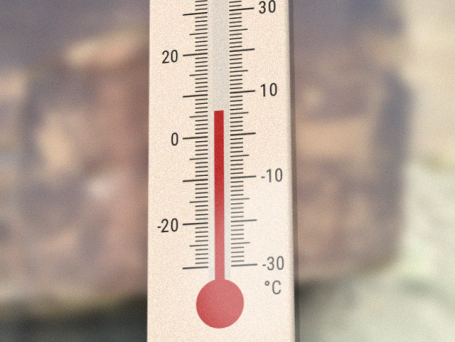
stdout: {"value": 6, "unit": "°C"}
